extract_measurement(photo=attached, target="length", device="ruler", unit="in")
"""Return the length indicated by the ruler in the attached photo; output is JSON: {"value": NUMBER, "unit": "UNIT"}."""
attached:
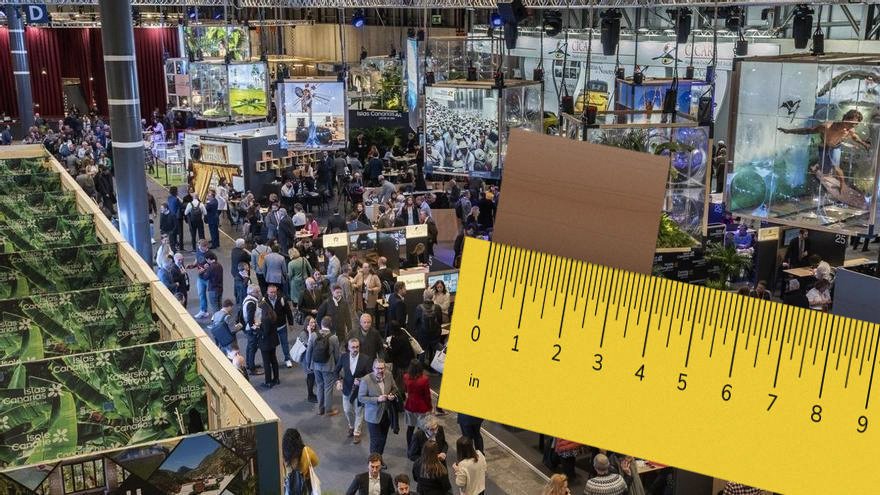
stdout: {"value": 3.875, "unit": "in"}
